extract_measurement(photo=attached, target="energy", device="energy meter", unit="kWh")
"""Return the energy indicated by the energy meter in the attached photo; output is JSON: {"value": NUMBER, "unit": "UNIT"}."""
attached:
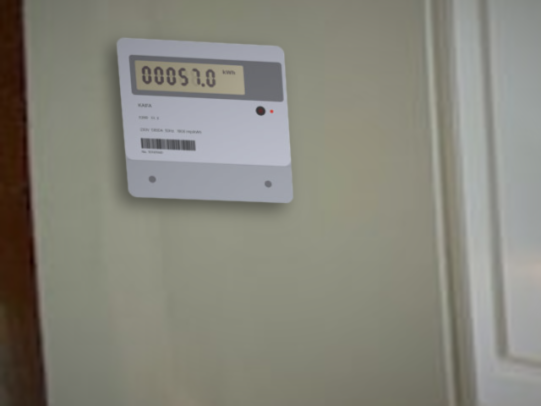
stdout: {"value": 57.0, "unit": "kWh"}
